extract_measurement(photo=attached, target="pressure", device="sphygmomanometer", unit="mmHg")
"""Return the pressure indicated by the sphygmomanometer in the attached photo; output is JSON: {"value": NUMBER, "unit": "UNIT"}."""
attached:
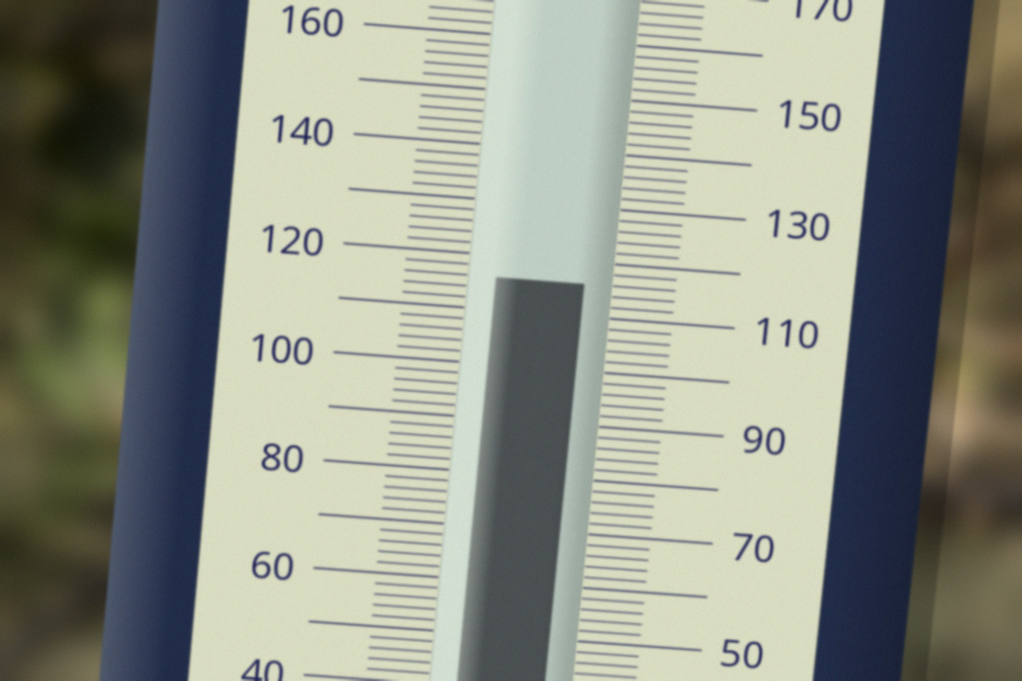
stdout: {"value": 116, "unit": "mmHg"}
